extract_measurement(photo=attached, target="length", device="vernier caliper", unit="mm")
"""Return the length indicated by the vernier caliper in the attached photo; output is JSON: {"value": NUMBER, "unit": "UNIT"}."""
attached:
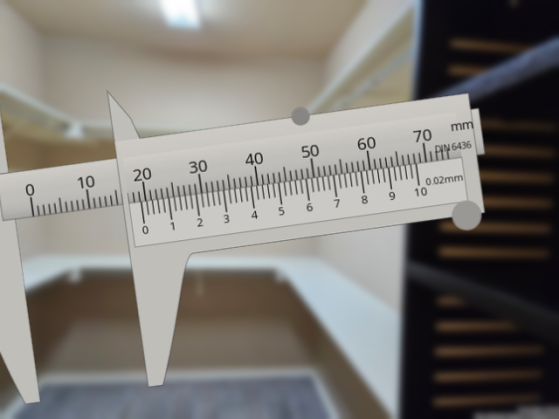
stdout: {"value": 19.2, "unit": "mm"}
